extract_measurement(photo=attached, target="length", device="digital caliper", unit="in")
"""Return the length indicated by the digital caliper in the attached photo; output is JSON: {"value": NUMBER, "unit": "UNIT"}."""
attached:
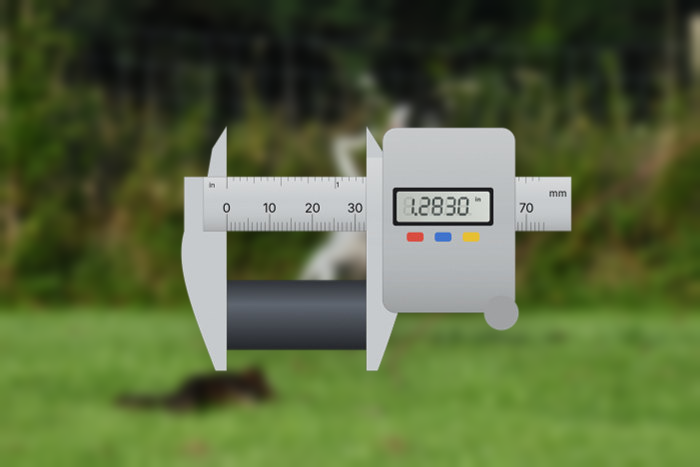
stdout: {"value": 1.2830, "unit": "in"}
